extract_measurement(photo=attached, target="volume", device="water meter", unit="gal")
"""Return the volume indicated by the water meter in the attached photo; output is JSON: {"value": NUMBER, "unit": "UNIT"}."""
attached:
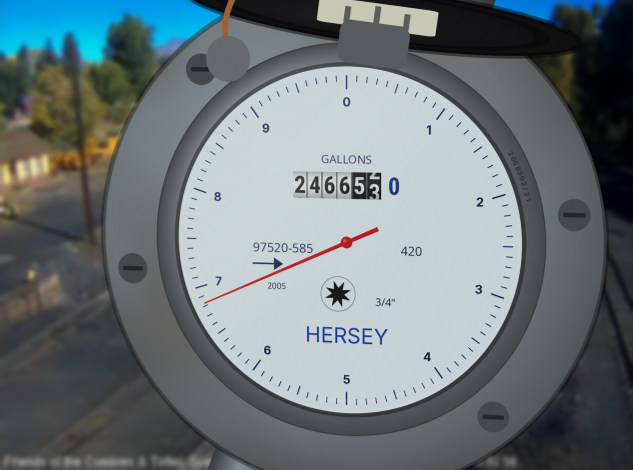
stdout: {"value": 2466526.8, "unit": "gal"}
